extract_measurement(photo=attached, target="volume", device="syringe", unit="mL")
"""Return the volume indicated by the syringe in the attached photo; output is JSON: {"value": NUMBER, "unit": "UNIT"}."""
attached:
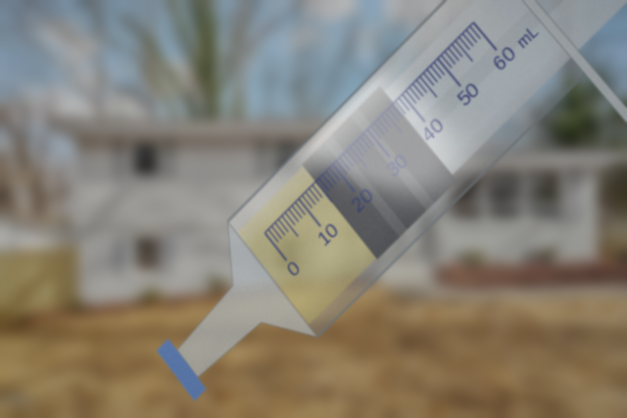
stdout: {"value": 15, "unit": "mL"}
